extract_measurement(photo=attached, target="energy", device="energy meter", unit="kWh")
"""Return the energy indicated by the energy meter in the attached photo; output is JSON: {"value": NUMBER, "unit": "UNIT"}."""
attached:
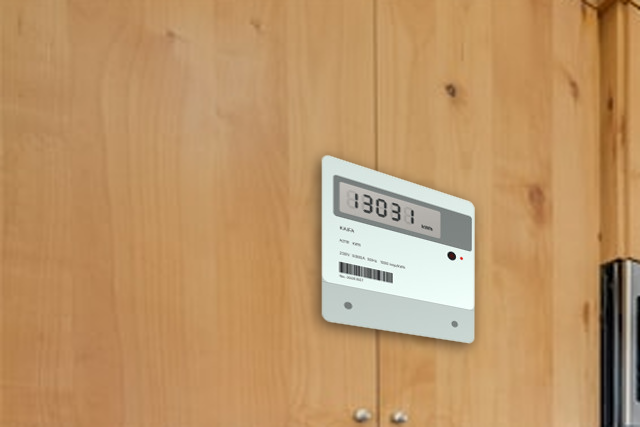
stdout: {"value": 13031, "unit": "kWh"}
